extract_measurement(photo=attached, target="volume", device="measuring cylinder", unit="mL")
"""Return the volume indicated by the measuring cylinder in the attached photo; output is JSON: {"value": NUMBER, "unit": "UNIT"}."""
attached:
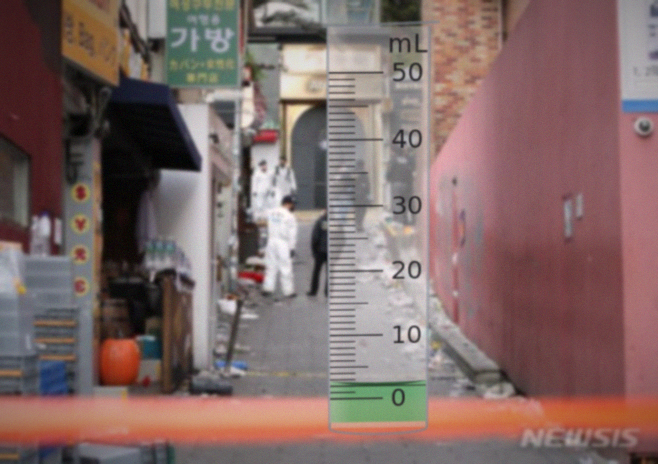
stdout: {"value": 2, "unit": "mL"}
